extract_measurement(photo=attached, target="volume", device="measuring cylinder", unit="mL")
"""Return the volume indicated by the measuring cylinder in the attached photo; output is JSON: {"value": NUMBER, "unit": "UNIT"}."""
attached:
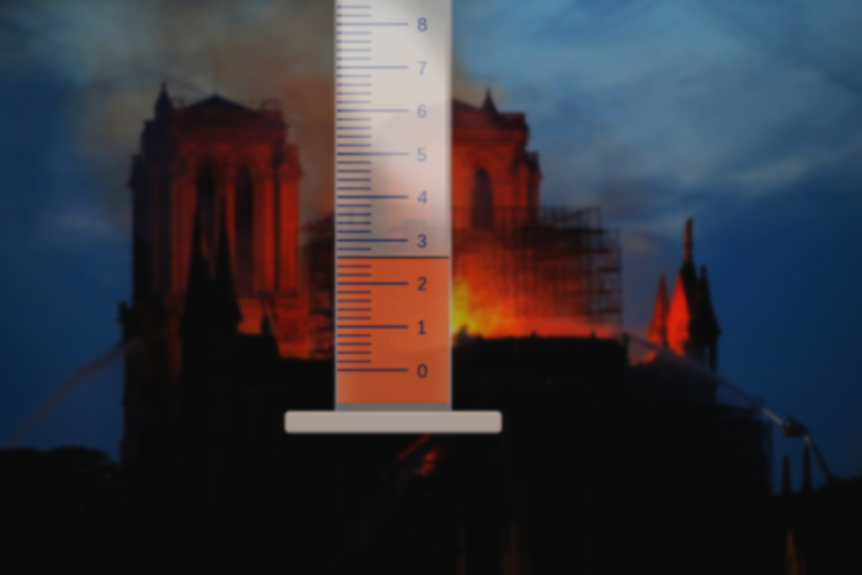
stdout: {"value": 2.6, "unit": "mL"}
